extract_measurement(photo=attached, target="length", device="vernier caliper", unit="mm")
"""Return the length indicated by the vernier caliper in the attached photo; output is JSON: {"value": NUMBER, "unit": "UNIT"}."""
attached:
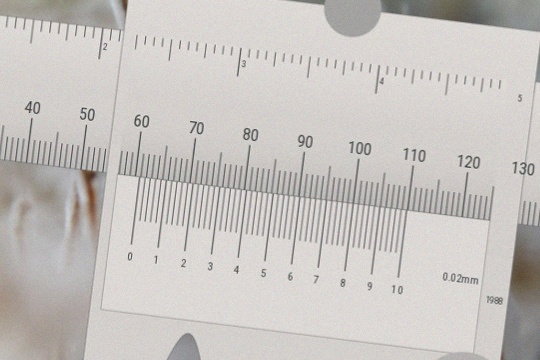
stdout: {"value": 60.8, "unit": "mm"}
